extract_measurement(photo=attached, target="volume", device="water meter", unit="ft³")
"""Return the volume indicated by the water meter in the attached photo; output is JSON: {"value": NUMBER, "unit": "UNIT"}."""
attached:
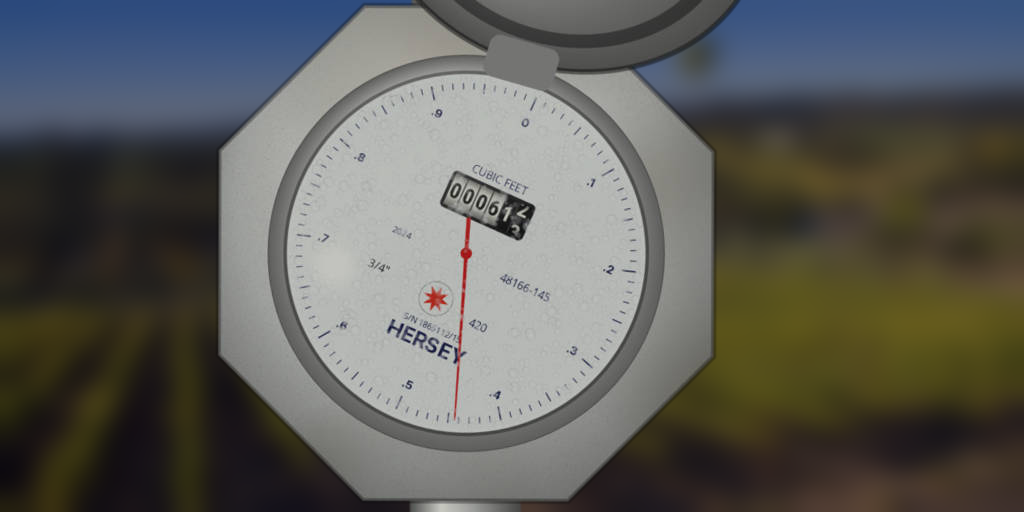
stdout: {"value": 612.44, "unit": "ft³"}
